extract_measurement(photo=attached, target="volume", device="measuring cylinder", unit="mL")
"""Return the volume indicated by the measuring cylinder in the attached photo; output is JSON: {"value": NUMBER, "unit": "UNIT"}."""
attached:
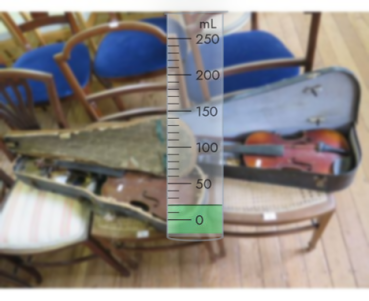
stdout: {"value": 20, "unit": "mL"}
